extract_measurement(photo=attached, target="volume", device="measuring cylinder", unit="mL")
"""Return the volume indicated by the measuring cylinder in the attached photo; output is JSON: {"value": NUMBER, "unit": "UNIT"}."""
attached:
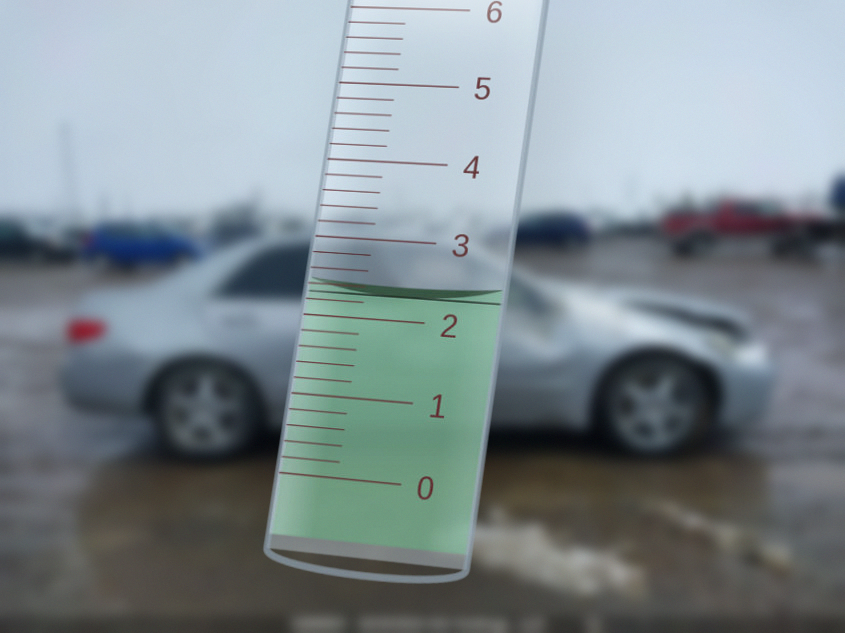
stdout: {"value": 2.3, "unit": "mL"}
